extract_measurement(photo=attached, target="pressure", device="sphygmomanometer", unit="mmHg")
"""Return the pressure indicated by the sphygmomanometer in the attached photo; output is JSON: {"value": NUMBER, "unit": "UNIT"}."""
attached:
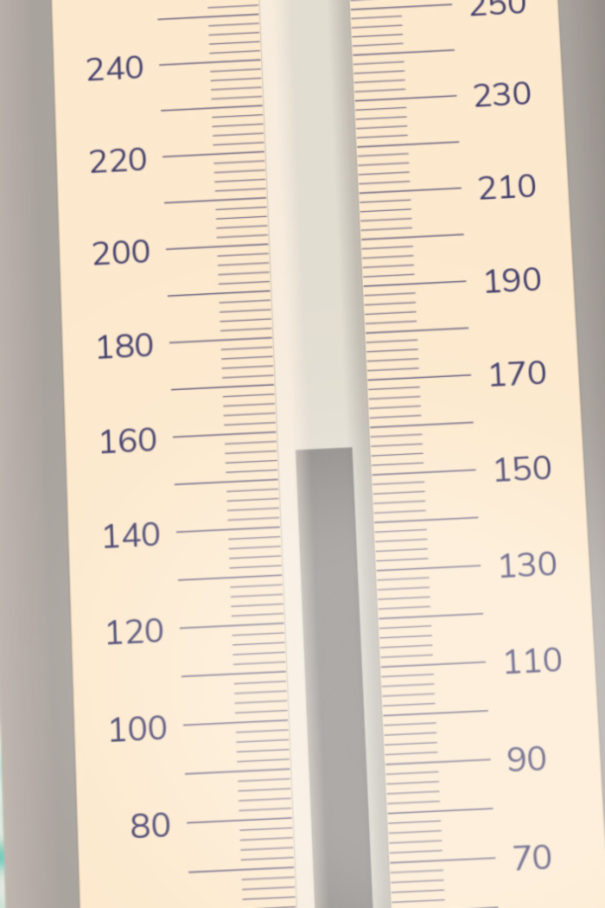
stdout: {"value": 156, "unit": "mmHg"}
